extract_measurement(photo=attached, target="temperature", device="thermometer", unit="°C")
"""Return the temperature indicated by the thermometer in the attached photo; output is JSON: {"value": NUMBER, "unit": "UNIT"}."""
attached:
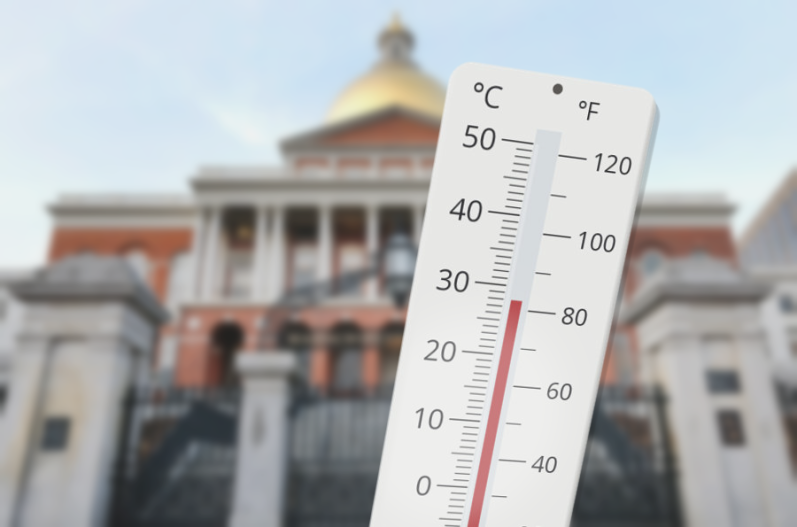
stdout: {"value": 28, "unit": "°C"}
